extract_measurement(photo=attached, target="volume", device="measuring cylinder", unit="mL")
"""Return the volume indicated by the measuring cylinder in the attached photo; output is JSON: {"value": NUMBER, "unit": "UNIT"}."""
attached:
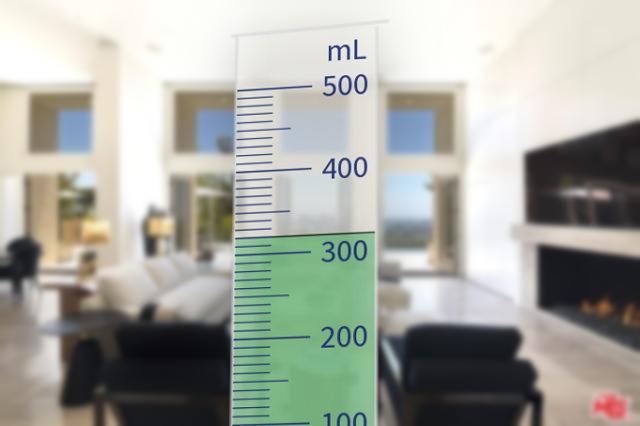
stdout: {"value": 320, "unit": "mL"}
